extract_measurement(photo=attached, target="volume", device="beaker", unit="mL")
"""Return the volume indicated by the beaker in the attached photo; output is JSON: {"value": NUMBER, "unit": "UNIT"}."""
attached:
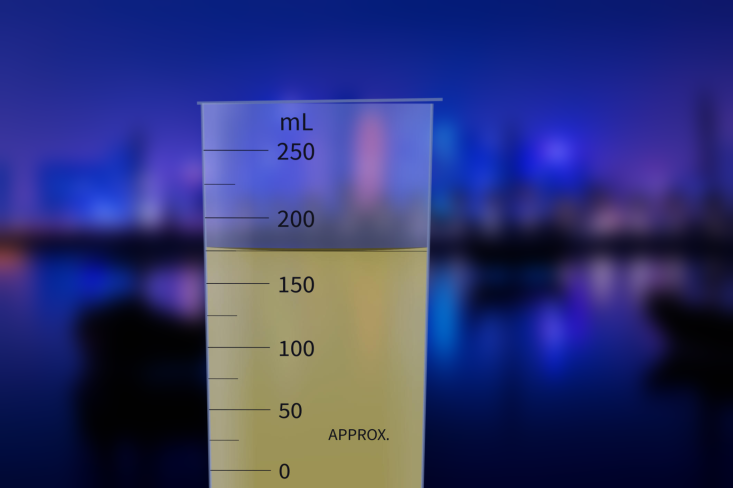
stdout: {"value": 175, "unit": "mL"}
